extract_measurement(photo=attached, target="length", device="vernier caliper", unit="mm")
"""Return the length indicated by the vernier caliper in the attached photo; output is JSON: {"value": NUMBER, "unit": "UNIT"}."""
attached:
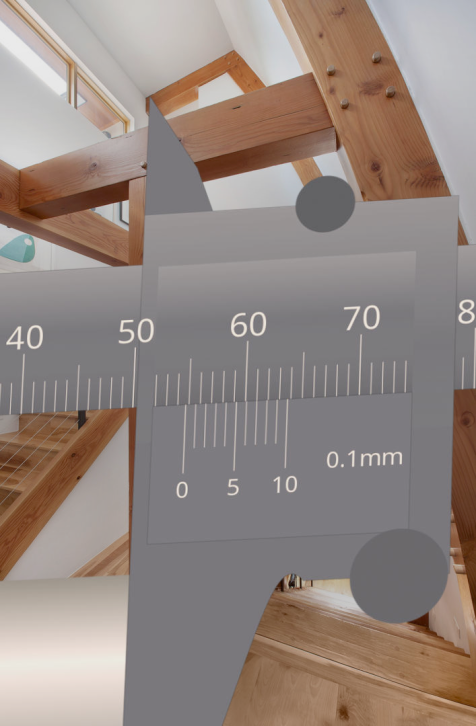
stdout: {"value": 54.7, "unit": "mm"}
